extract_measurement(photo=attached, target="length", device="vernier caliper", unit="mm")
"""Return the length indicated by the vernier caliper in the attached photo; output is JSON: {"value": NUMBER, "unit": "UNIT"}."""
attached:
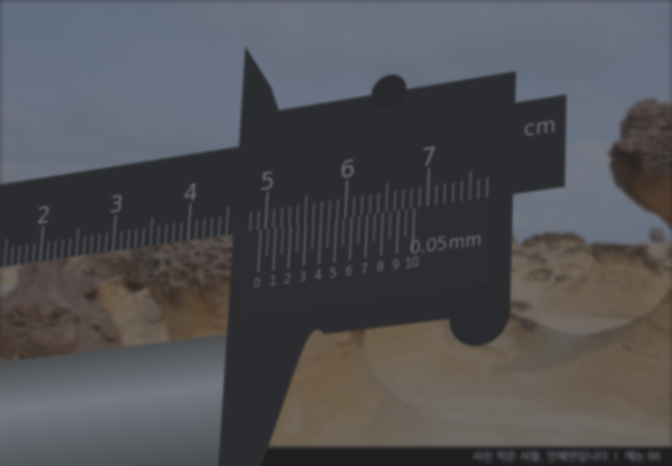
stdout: {"value": 49.4, "unit": "mm"}
